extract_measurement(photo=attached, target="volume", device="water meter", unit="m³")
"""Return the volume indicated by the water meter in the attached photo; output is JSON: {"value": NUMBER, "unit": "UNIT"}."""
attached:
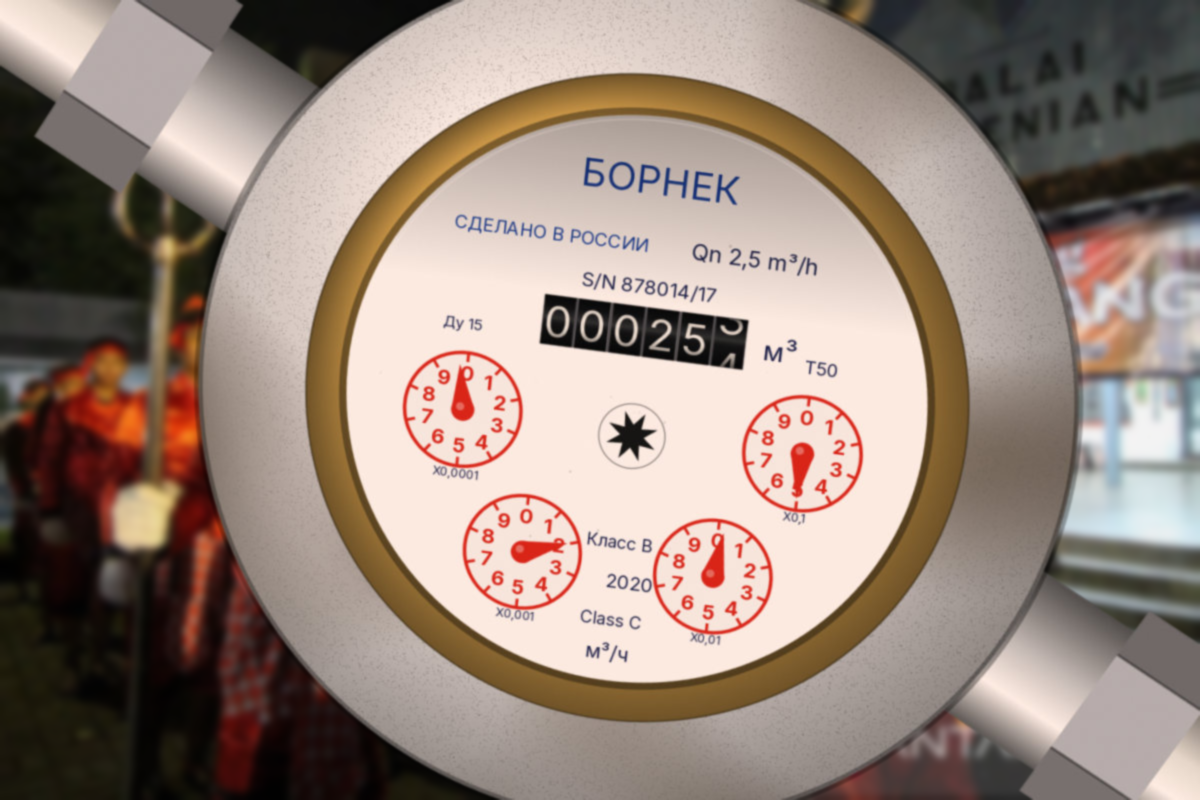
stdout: {"value": 253.5019, "unit": "m³"}
